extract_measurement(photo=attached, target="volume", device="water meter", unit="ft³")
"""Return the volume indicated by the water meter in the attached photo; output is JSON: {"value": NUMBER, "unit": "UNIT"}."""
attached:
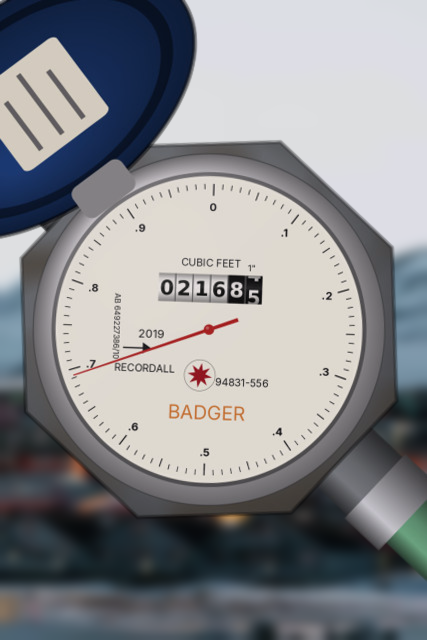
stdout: {"value": 21684.69, "unit": "ft³"}
